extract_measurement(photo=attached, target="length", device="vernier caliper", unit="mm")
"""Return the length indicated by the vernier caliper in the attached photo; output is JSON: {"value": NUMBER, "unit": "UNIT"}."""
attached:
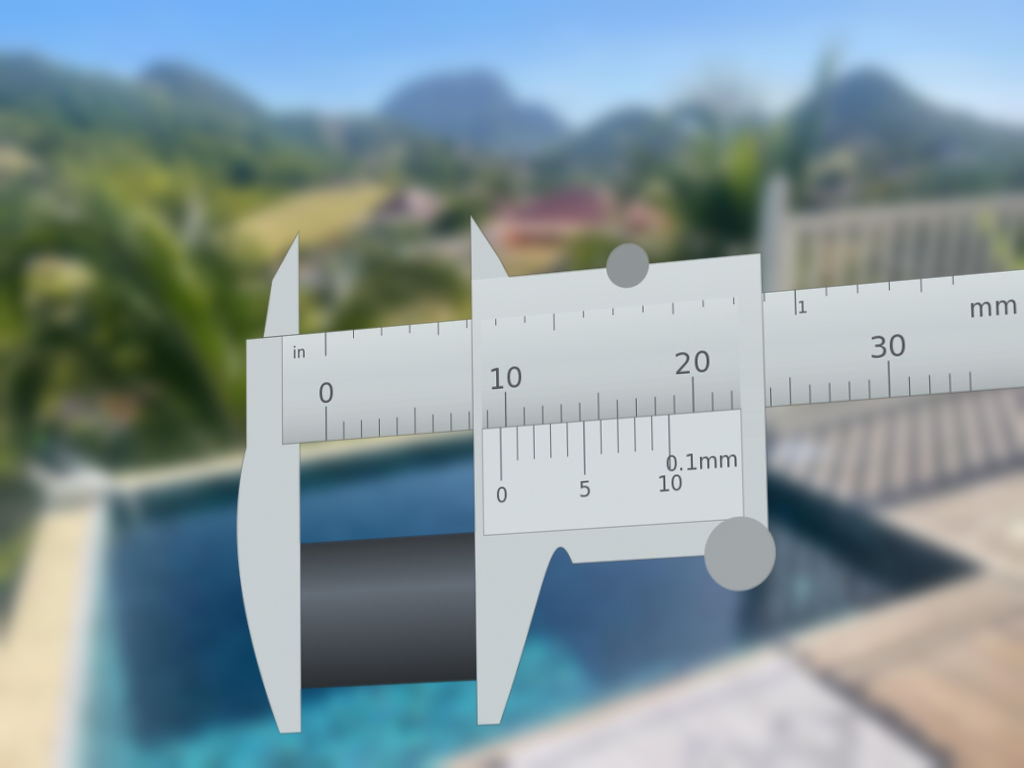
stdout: {"value": 9.7, "unit": "mm"}
